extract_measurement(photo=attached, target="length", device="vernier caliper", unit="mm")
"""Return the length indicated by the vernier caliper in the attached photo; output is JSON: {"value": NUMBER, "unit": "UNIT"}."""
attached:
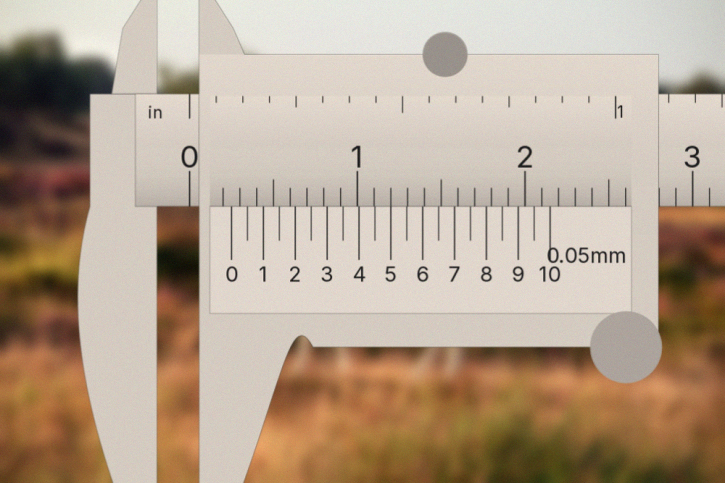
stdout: {"value": 2.5, "unit": "mm"}
